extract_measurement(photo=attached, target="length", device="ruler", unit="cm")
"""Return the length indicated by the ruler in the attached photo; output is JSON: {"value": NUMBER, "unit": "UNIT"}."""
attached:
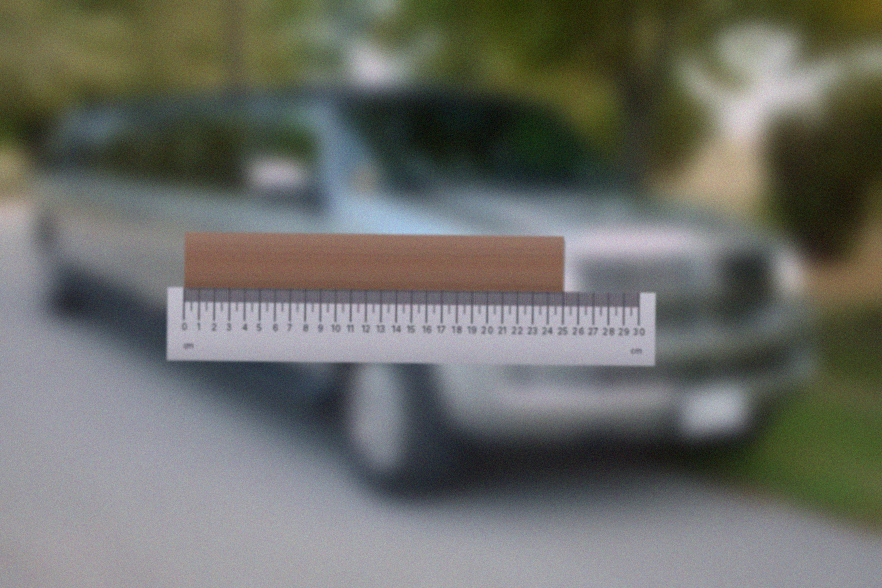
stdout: {"value": 25, "unit": "cm"}
